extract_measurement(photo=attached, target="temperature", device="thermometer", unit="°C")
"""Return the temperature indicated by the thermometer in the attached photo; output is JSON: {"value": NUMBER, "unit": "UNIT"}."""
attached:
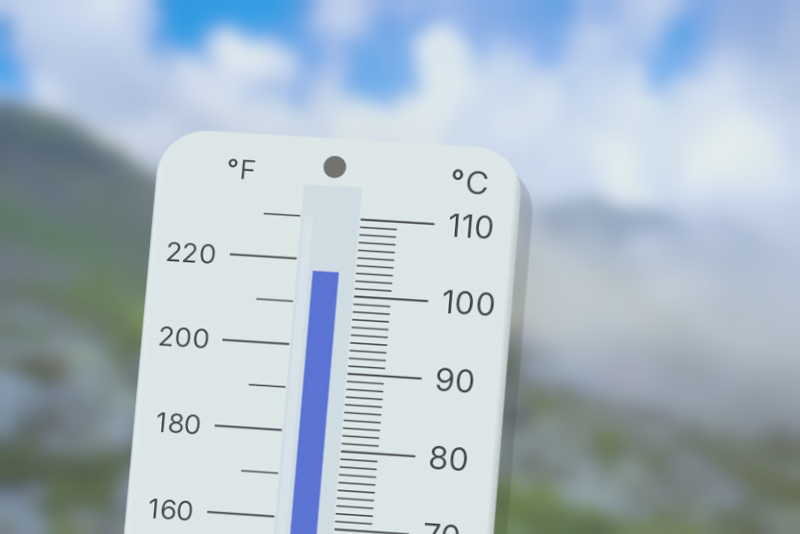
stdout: {"value": 103, "unit": "°C"}
